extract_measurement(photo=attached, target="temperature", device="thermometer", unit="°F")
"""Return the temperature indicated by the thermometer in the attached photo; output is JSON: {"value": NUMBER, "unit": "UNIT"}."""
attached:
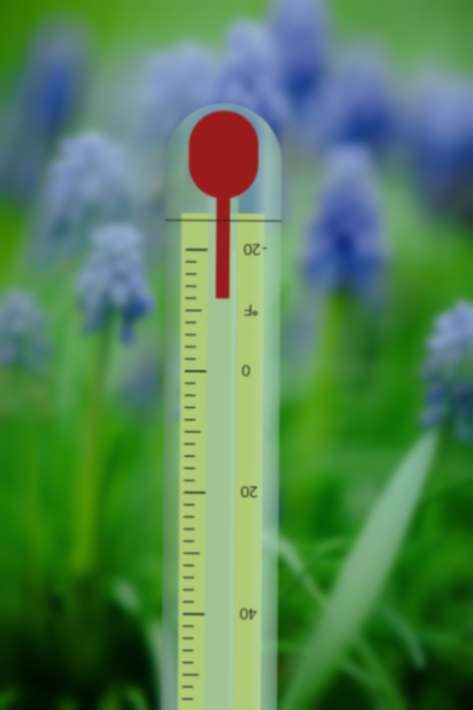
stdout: {"value": -12, "unit": "°F"}
